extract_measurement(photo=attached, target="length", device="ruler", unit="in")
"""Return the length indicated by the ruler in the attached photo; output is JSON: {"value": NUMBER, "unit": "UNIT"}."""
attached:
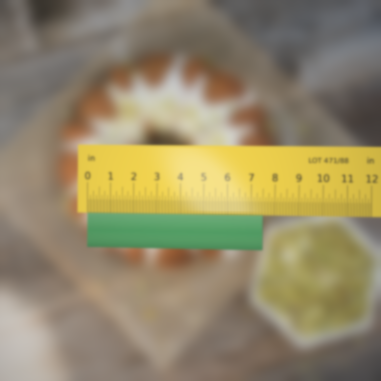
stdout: {"value": 7.5, "unit": "in"}
